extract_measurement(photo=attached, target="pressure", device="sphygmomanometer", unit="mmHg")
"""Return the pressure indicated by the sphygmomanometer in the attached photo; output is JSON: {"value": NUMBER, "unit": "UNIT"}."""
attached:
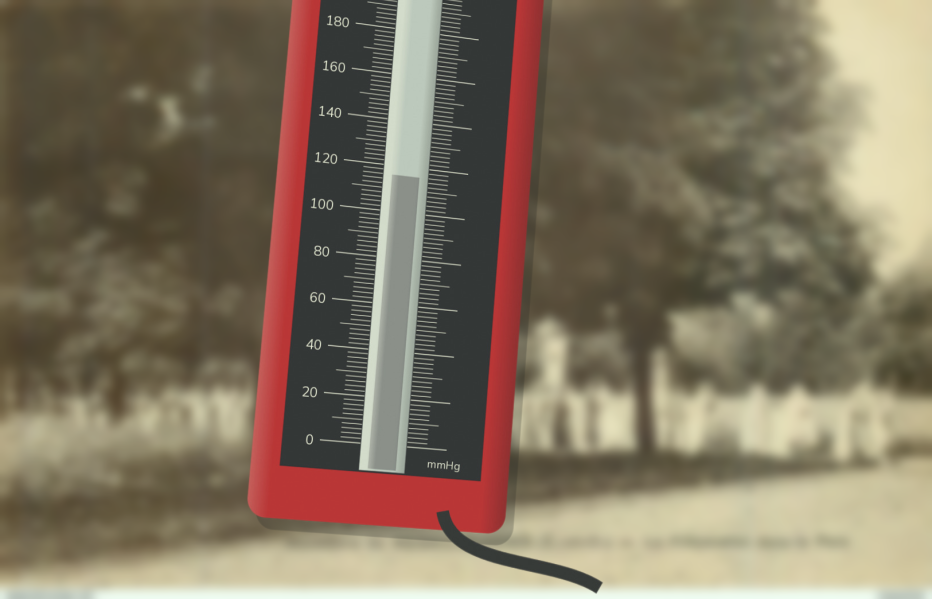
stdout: {"value": 116, "unit": "mmHg"}
